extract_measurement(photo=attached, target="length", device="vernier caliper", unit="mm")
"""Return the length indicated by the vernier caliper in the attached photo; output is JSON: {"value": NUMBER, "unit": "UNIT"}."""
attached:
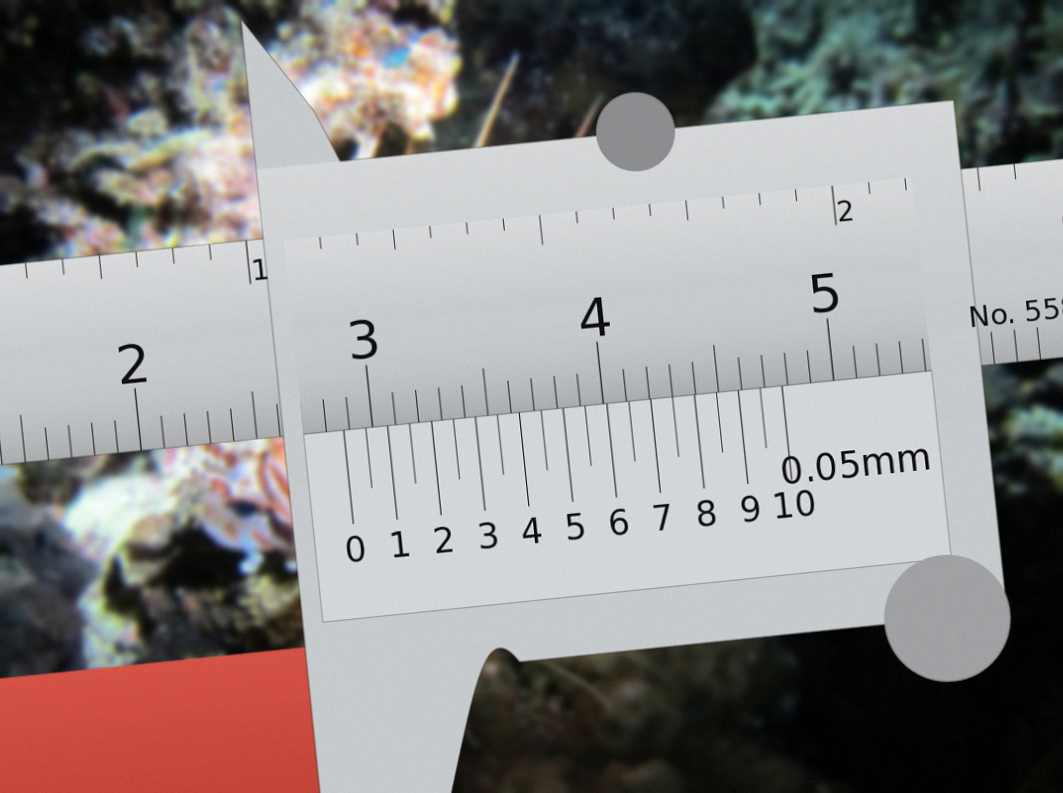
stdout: {"value": 28.75, "unit": "mm"}
